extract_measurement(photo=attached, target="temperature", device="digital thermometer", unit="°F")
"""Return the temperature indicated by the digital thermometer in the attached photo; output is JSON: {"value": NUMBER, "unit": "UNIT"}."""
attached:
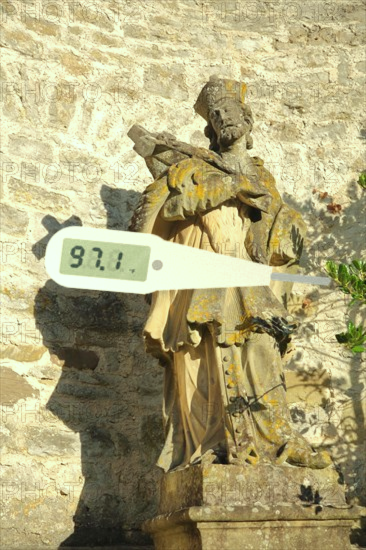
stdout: {"value": 97.1, "unit": "°F"}
